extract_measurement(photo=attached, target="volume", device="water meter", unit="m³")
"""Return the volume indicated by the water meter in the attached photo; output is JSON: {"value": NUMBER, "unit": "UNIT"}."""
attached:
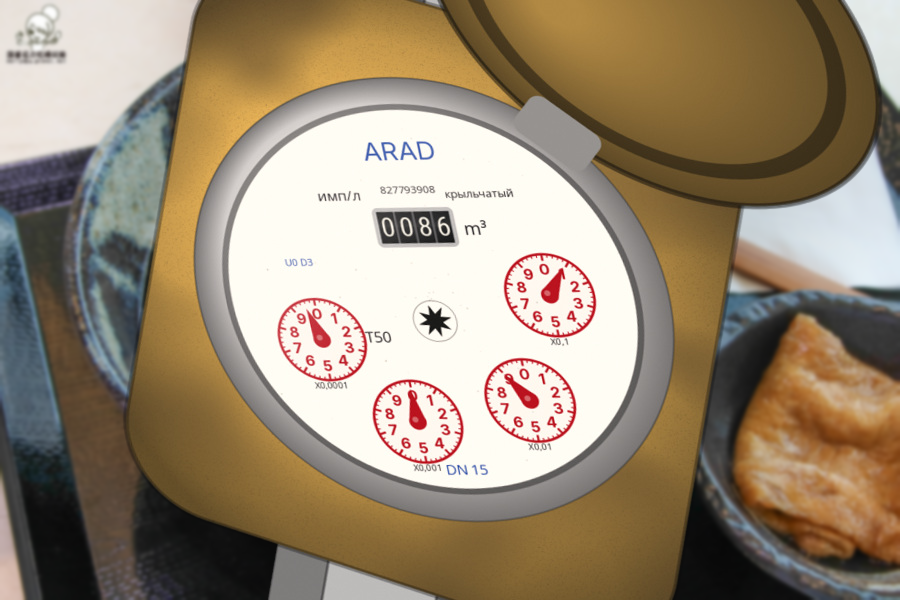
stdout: {"value": 86.0899, "unit": "m³"}
